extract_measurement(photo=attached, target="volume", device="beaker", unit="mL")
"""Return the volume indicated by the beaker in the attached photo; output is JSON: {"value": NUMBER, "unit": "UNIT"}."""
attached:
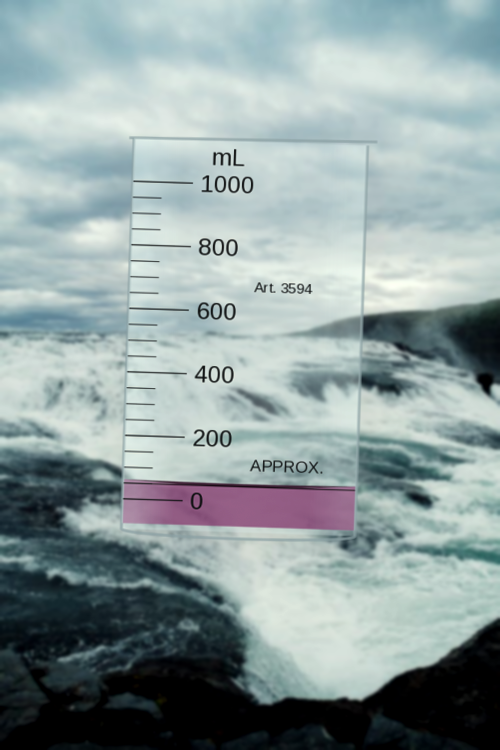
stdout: {"value": 50, "unit": "mL"}
